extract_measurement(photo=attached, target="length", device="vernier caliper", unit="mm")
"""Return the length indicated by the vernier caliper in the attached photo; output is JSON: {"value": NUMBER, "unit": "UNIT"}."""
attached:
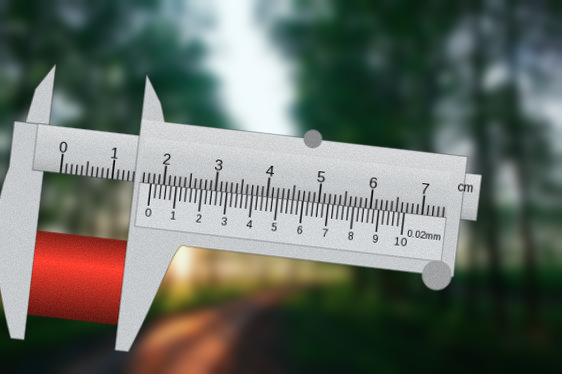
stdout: {"value": 17.5, "unit": "mm"}
